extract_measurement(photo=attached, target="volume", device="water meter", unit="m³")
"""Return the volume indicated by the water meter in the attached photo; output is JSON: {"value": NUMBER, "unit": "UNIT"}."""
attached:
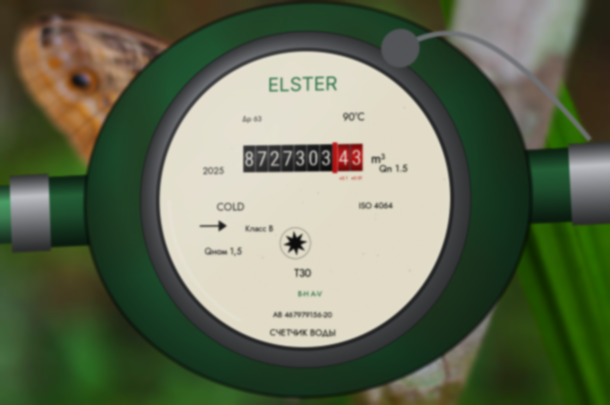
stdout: {"value": 8727303.43, "unit": "m³"}
